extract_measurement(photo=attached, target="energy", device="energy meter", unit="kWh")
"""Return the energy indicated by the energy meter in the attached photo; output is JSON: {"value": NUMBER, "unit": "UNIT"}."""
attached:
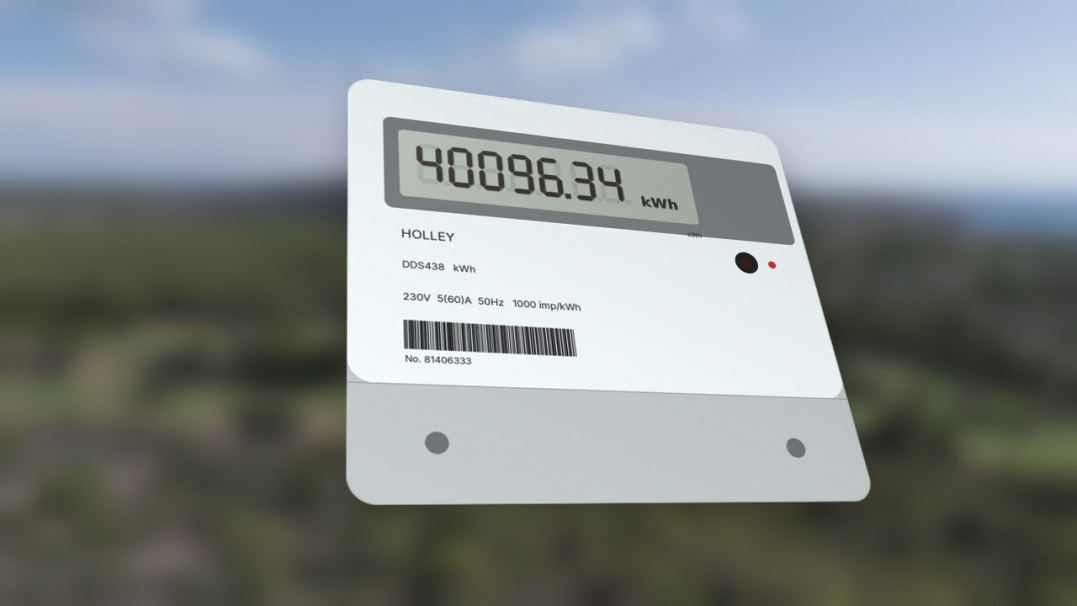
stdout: {"value": 40096.34, "unit": "kWh"}
